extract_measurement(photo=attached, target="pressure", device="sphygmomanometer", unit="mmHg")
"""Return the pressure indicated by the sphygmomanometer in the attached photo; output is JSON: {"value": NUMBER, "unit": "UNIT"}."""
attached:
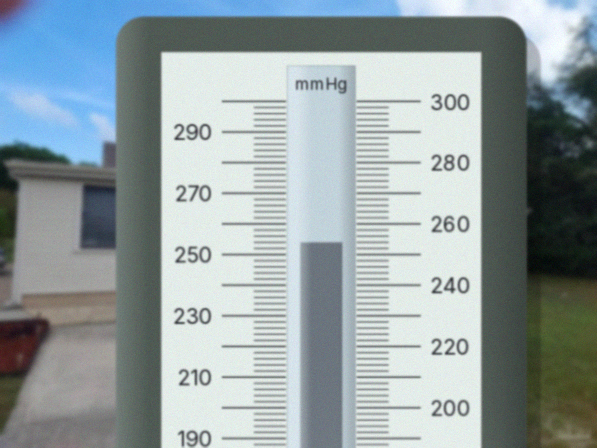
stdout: {"value": 254, "unit": "mmHg"}
